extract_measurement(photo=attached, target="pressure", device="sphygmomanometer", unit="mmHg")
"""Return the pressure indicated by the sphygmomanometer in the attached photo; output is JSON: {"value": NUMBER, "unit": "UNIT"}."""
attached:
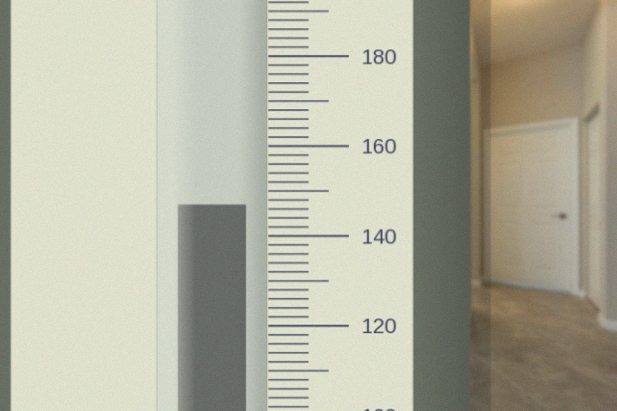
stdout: {"value": 147, "unit": "mmHg"}
